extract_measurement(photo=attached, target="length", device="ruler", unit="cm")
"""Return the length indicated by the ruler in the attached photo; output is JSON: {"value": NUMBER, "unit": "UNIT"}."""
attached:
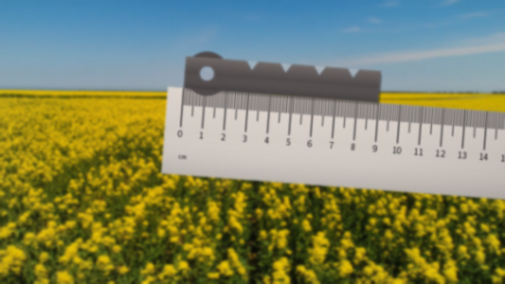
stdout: {"value": 9, "unit": "cm"}
